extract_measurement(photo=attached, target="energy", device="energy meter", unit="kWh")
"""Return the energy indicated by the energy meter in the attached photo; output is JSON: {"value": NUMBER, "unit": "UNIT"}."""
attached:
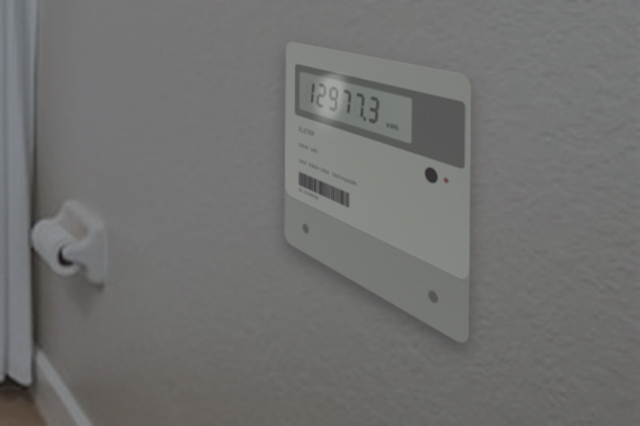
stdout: {"value": 12977.3, "unit": "kWh"}
